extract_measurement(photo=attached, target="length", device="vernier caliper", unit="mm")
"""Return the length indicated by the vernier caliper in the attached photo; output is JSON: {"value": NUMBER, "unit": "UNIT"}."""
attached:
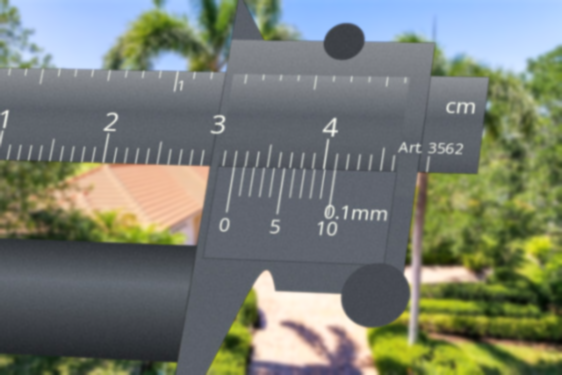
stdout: {"value": 32.0, "unit": "mm"}
